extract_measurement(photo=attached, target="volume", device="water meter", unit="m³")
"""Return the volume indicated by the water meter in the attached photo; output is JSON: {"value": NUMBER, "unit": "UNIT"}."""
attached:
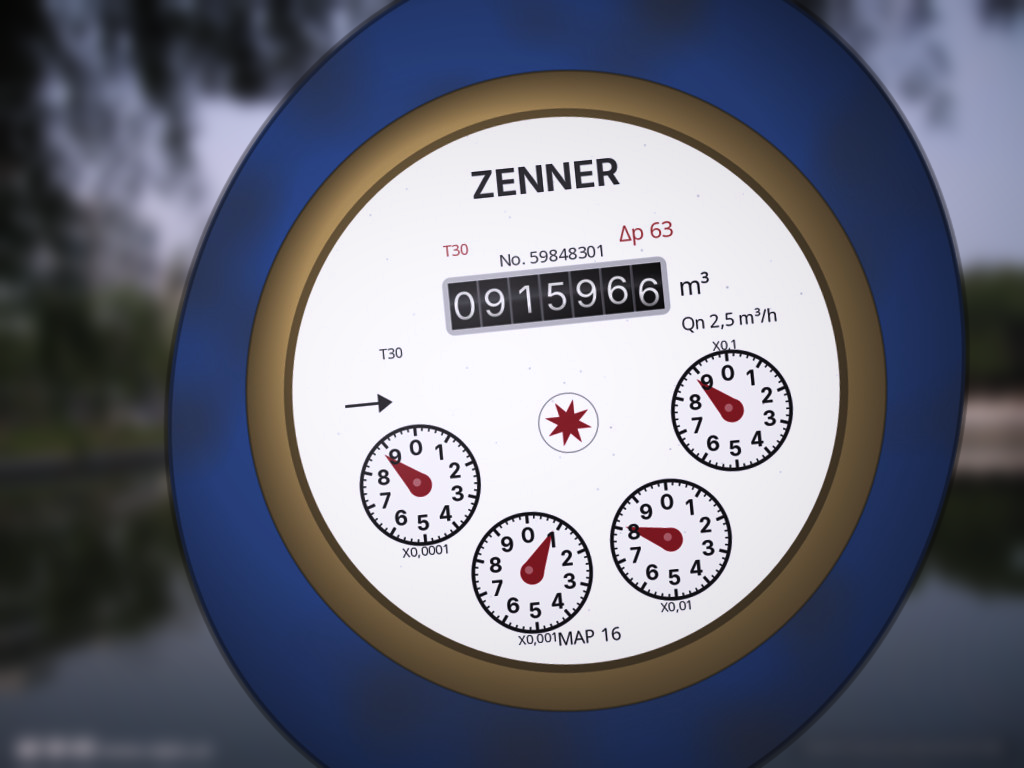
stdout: {"value": 915965.8808, "unit": "m³"}
